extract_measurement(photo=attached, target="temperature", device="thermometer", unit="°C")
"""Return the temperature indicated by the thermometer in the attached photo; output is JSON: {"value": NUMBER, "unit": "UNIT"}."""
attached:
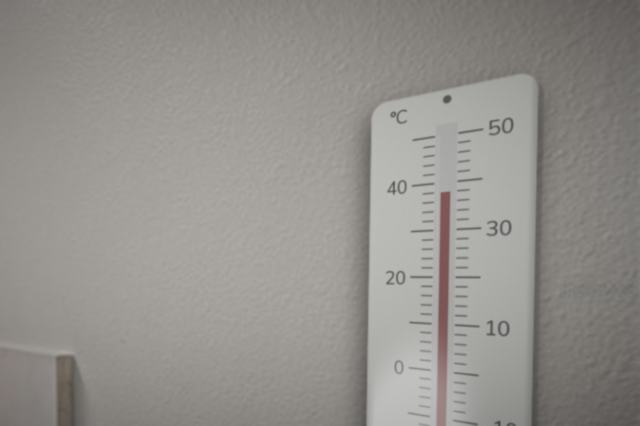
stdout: {"value": 38, "unit": "°C"}
